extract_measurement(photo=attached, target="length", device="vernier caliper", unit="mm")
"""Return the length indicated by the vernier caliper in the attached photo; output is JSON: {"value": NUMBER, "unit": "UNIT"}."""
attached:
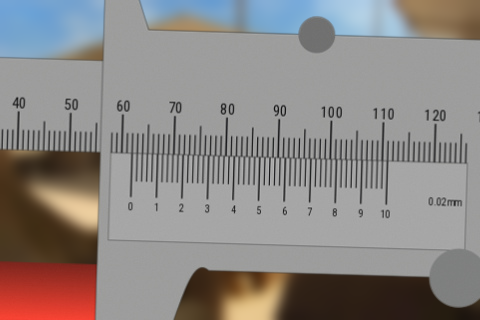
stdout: {"value": 62.0, "unit": "mm"}
